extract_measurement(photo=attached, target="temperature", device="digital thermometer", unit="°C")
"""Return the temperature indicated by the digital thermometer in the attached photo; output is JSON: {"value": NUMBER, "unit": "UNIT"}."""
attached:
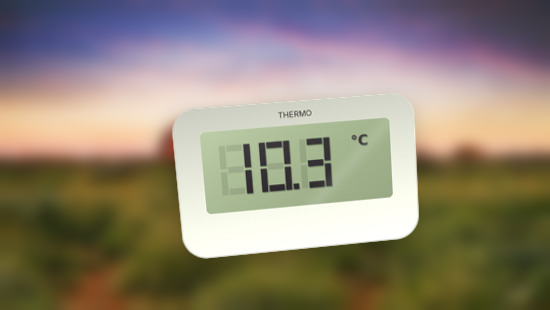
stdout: {"value": 10.3, "unit": "°C"}
